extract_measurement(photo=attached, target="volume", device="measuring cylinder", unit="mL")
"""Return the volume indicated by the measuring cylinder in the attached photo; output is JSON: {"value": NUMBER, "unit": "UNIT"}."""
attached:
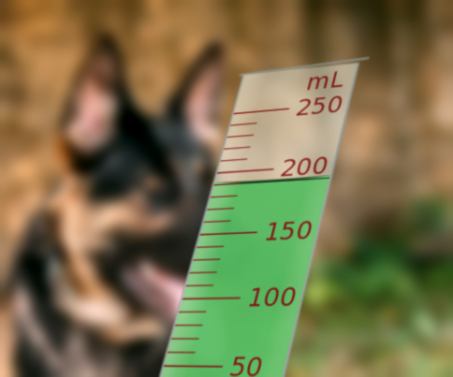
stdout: {"value": 190, "unit": "mL"}
